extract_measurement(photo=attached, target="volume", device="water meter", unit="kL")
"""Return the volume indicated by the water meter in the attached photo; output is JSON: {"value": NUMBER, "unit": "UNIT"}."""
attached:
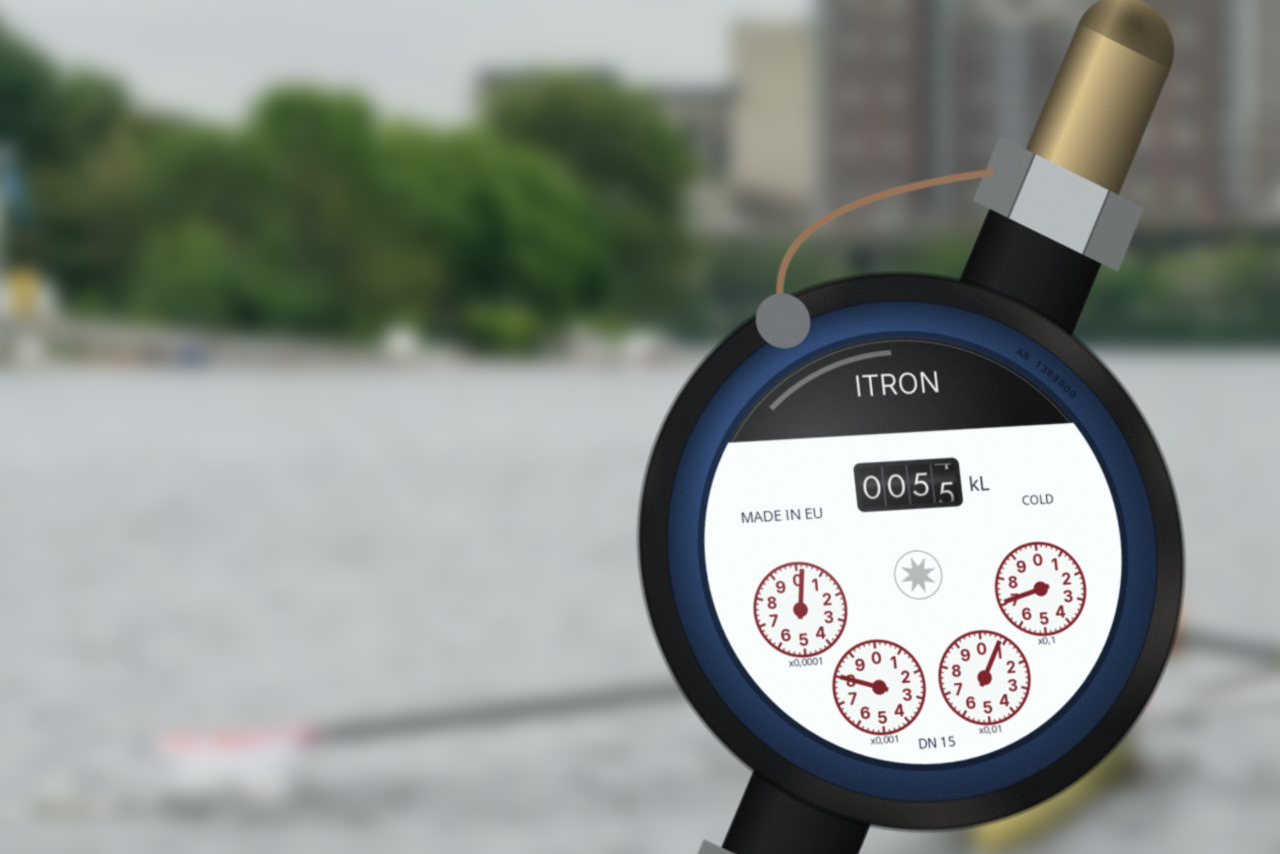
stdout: {"value": 54.7080, "unit": "kL"}
